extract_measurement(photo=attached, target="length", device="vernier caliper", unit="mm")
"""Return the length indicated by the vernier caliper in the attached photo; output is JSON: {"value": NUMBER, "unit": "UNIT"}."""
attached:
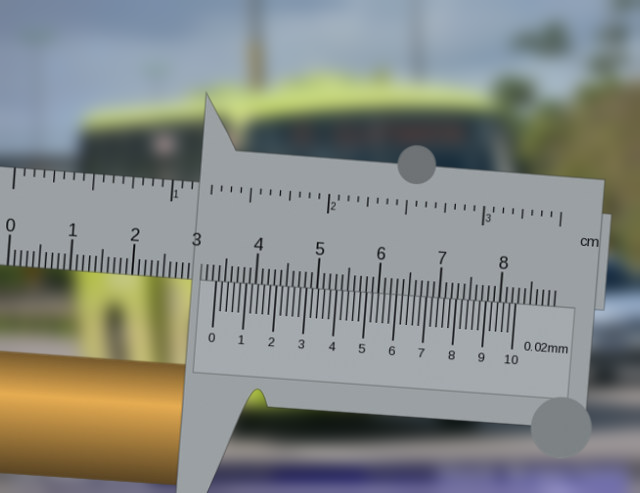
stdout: {"value": 33.6, "unit": "mm"}
